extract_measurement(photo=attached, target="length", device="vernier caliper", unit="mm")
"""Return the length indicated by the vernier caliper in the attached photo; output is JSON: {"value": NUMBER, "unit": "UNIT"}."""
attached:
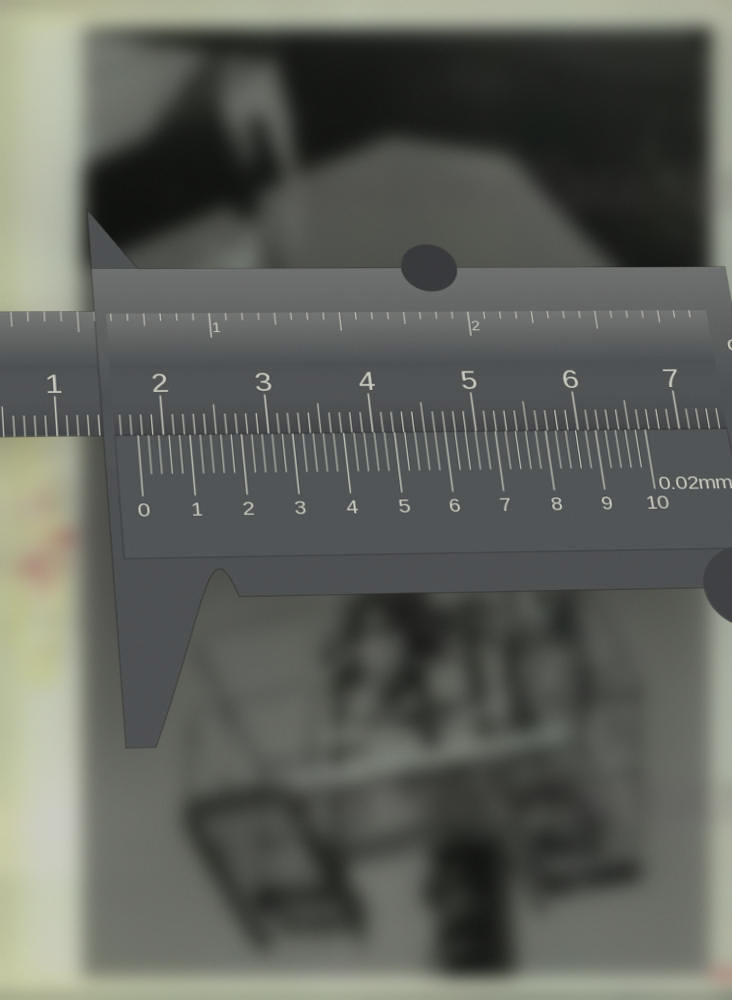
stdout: {"value": 17.6, "unit": "mm"}
